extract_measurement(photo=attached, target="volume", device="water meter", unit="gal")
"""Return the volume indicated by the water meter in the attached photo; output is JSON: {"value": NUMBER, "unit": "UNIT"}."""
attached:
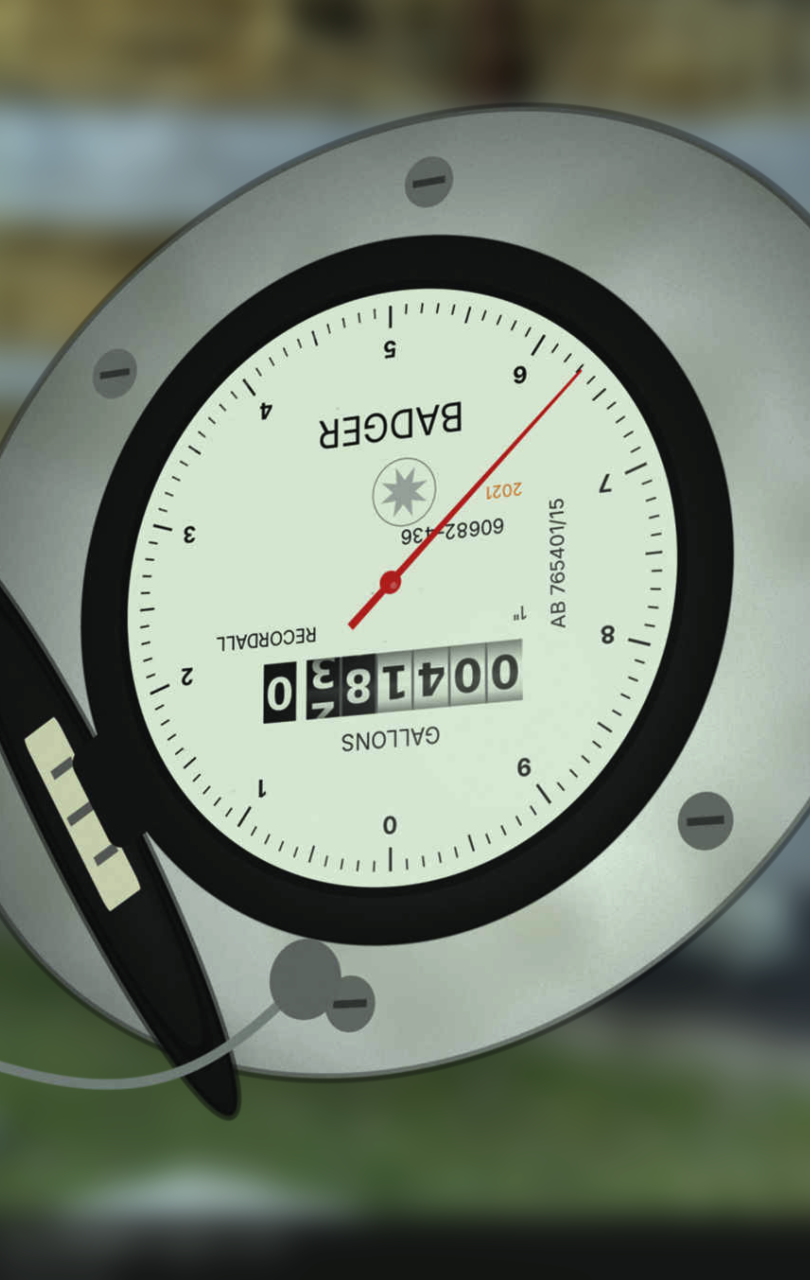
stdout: {"value": 41826.3, "unit": "gal"}
